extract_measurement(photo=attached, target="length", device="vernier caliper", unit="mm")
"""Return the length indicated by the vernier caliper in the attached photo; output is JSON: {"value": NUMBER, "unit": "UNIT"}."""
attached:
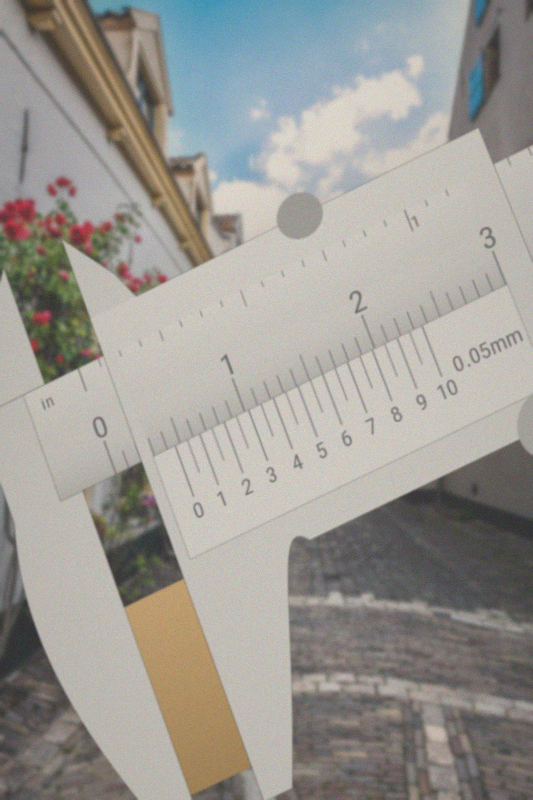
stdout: {"value": 4.6, "unit": "mm"}
